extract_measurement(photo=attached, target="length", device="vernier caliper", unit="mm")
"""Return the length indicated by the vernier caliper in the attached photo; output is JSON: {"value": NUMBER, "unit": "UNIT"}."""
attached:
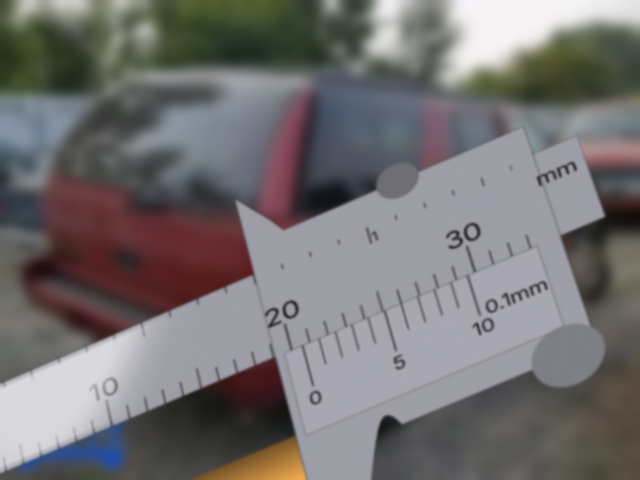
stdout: {"value": 20.6, "unit": "mm"}
